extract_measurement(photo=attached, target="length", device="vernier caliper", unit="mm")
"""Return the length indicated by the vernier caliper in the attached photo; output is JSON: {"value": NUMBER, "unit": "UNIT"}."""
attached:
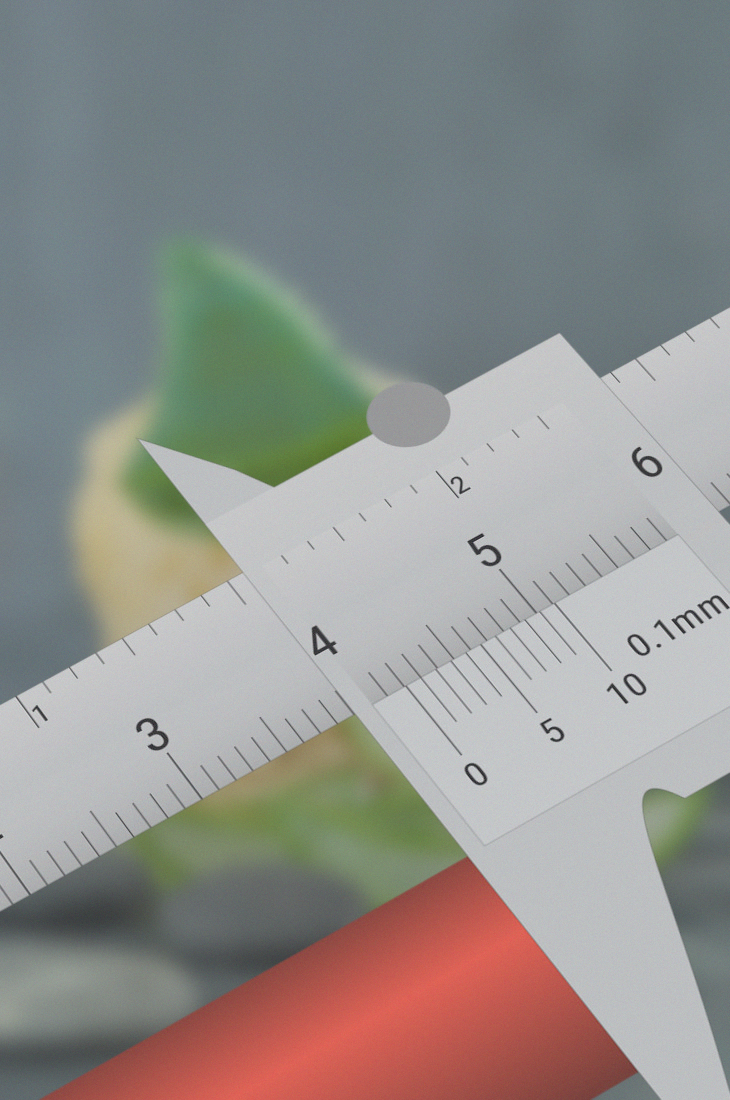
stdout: {"value": 42.1, "unit": "mm"}
